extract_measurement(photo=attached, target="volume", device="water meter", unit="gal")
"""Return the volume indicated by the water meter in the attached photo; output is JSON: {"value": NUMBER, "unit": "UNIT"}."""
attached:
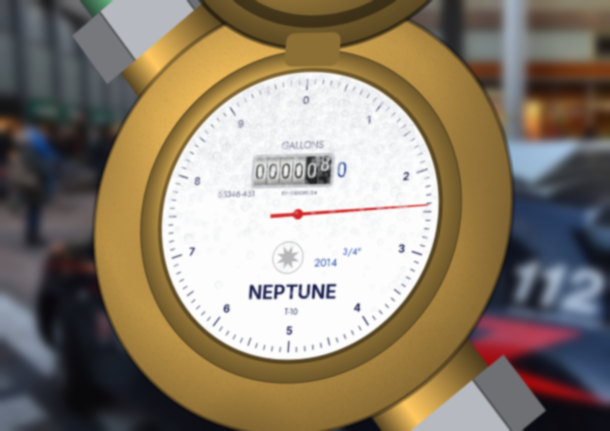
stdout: {"value": 82.4, "unit": "gal"}
